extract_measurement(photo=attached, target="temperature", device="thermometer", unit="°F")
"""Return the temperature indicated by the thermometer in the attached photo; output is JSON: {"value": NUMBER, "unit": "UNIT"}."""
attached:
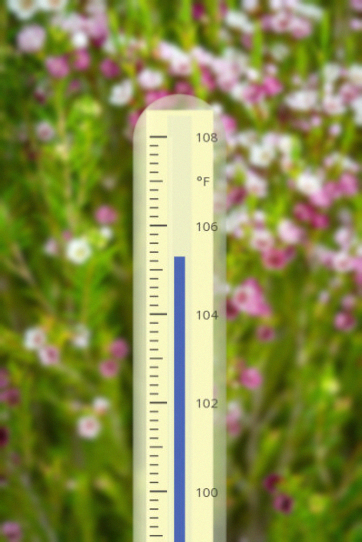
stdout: {"value": 105.3, "unit": "°F"}
